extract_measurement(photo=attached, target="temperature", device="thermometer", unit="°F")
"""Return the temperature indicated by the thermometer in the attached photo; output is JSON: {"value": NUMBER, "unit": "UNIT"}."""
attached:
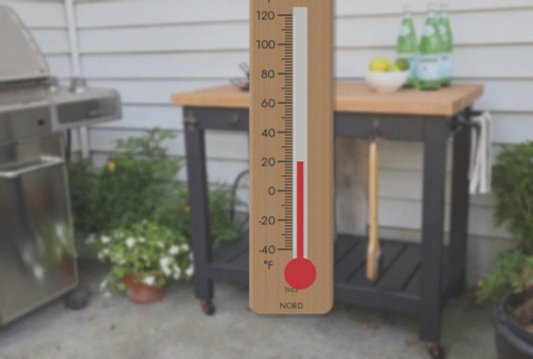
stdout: {"value": 20, "unit": "°F"}
